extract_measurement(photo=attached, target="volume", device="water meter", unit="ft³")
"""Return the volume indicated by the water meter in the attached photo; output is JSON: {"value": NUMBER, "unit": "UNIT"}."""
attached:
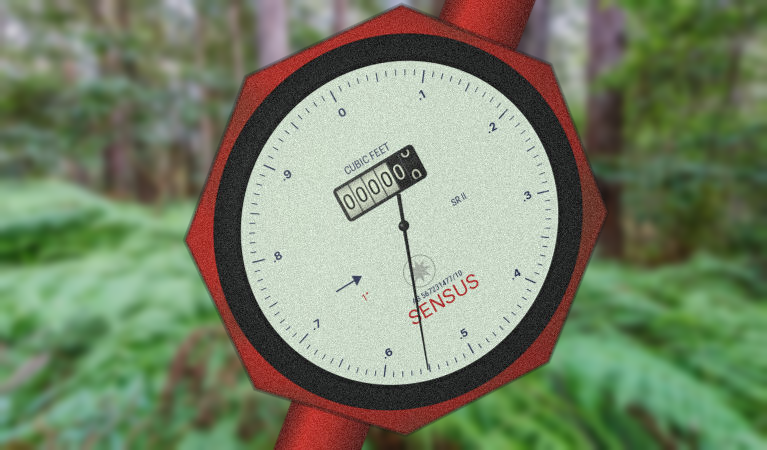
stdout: {"value": 8.55, "unit": "ft³"}
